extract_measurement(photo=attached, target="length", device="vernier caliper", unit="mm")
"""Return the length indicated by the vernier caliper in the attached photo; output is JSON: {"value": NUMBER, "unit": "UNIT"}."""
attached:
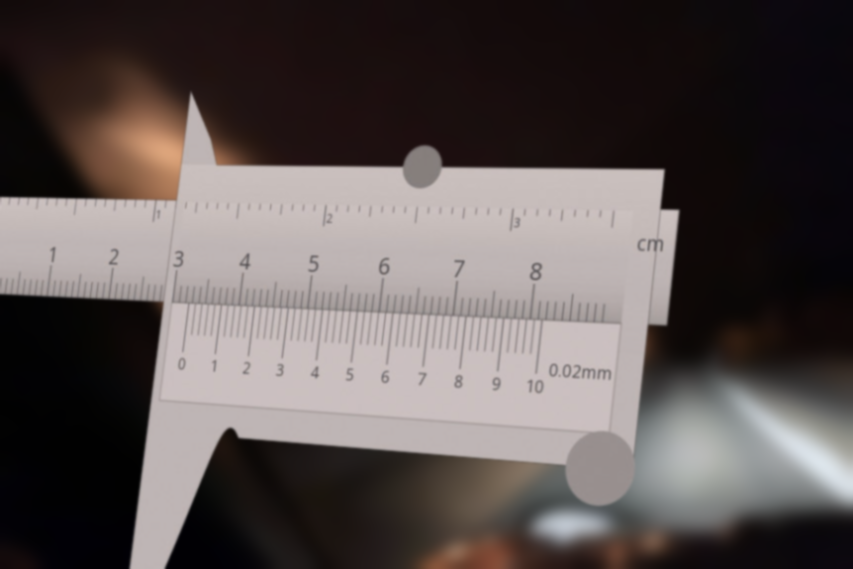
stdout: {"value": 32.5, "unit": "mm"}
